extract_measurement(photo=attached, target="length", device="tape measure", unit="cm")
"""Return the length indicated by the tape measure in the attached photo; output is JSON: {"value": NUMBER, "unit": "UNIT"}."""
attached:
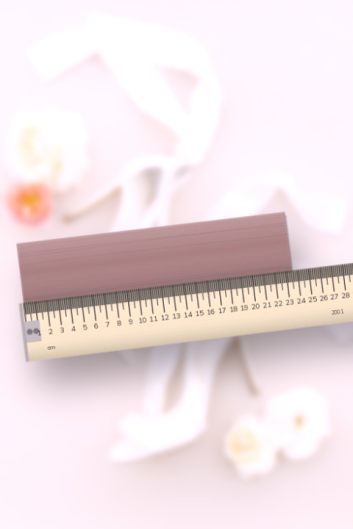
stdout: {"value": 23.5, "unit": "cm"}
